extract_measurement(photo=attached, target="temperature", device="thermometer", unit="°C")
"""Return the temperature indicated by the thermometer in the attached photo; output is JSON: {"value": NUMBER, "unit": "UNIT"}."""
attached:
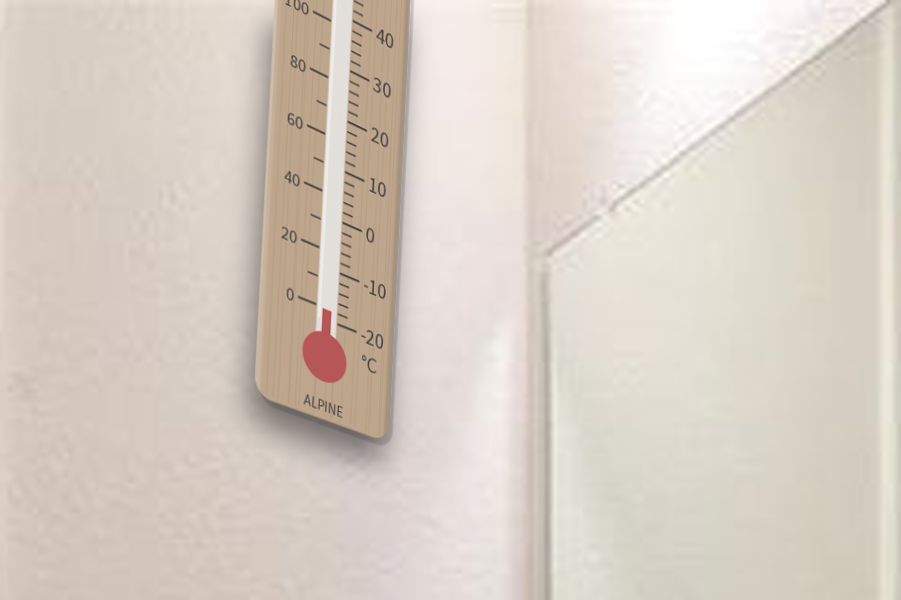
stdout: {"value": -18, "unit": "°C"}
